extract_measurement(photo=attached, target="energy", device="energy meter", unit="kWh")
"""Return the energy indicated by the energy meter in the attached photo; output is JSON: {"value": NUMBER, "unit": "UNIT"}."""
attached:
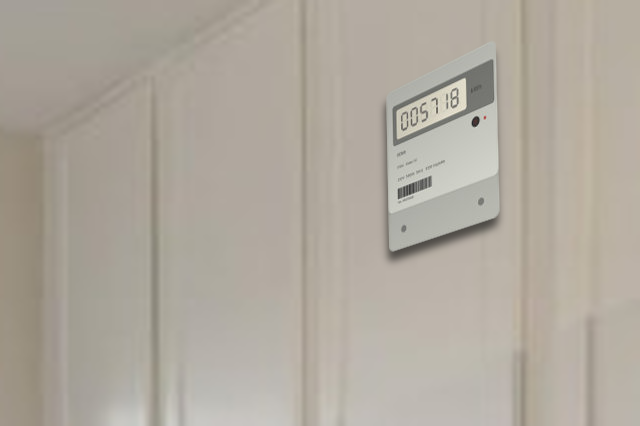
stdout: {"value": 5718, "unit": "kWh"}
